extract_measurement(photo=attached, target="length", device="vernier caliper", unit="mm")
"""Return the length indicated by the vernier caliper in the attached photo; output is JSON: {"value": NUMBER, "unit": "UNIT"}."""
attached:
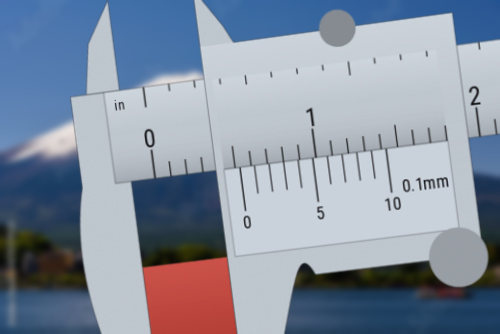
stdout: {"value": 5.3, "unit": "mm"}
